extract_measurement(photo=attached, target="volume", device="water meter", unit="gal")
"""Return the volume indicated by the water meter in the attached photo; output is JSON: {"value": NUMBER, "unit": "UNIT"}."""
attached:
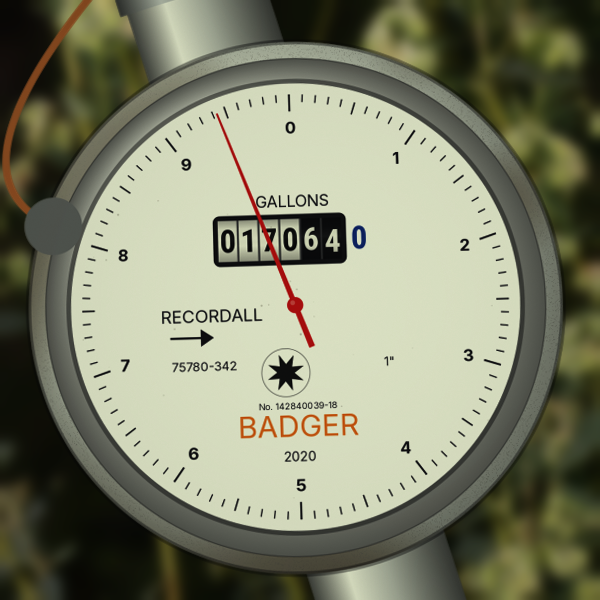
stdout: {"value": 170639.4, "unit": "gal"}
